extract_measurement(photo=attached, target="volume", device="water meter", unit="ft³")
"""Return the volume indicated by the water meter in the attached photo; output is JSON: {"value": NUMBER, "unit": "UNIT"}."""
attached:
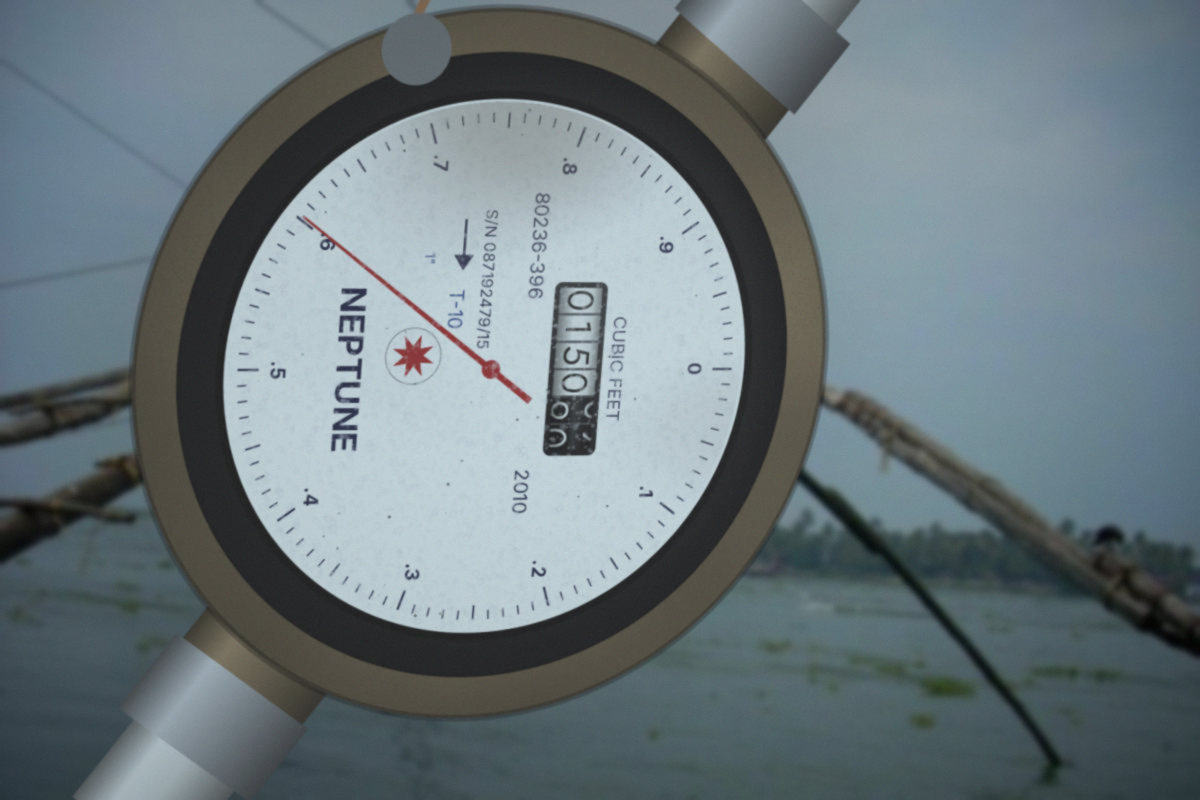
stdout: {"value": 15089.60, "unit": "ft³"}
